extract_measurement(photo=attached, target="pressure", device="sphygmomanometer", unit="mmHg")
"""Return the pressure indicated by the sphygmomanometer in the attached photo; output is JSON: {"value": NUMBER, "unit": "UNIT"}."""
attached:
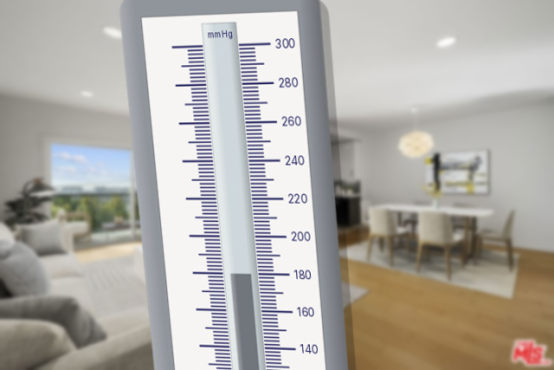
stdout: {"value": 180, "unit": "mmHg"}
